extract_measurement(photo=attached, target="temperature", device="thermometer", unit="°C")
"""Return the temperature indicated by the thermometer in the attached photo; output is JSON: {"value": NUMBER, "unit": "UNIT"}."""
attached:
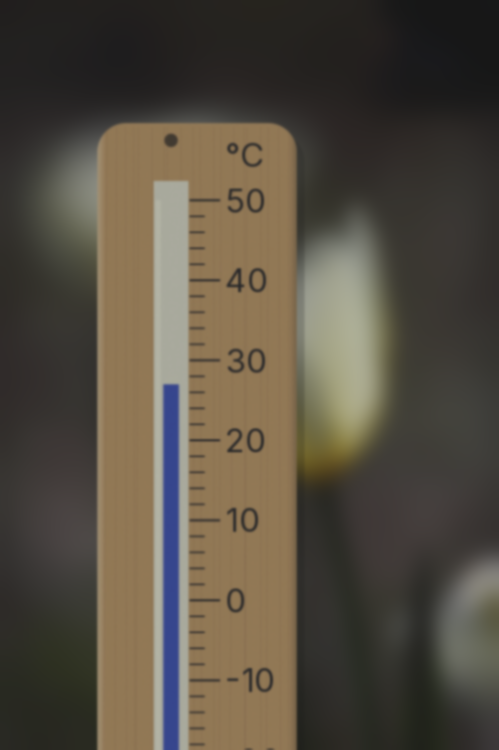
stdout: {"value": 27, "unit": "°C"}
